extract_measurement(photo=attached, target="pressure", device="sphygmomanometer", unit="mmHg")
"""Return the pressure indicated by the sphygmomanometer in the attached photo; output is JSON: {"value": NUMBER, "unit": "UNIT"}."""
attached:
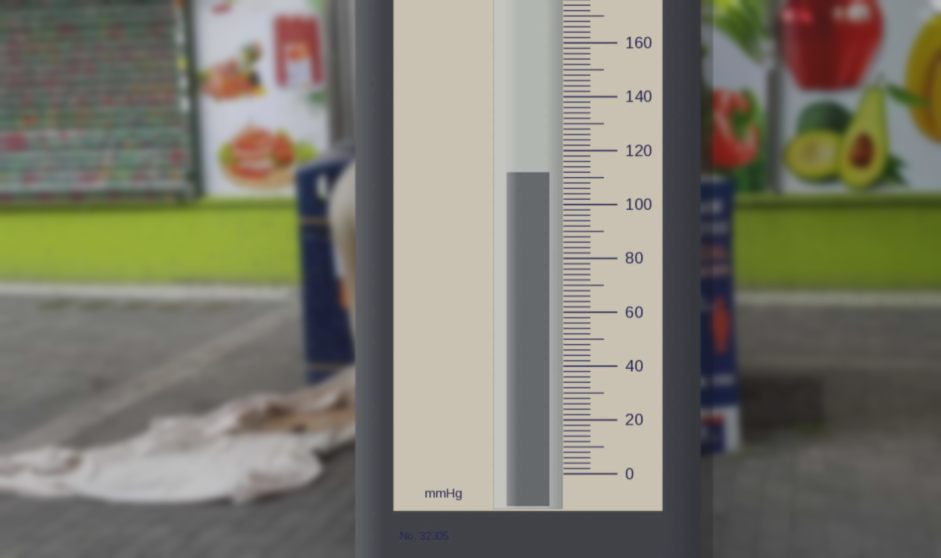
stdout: {"value": 112, "unit": "mmHg"}
